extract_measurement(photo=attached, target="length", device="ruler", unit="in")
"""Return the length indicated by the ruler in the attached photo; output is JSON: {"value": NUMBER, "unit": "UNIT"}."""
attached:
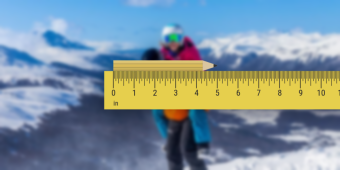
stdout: {"value": 5, "unit": "in"}
